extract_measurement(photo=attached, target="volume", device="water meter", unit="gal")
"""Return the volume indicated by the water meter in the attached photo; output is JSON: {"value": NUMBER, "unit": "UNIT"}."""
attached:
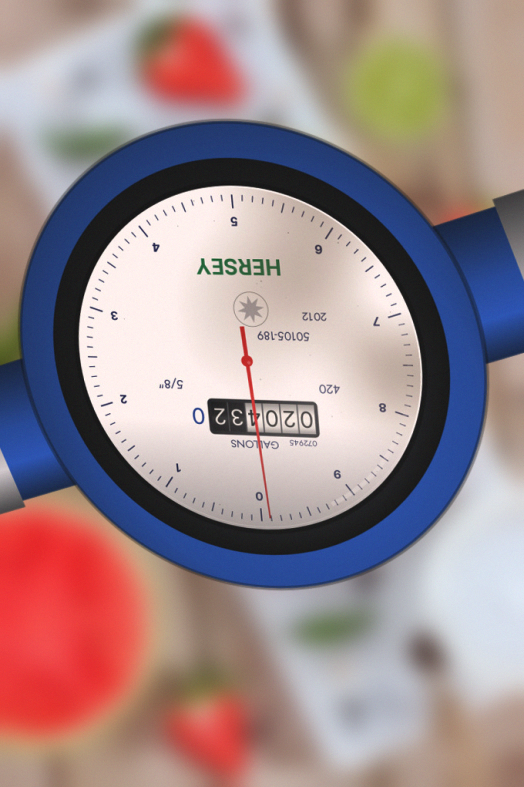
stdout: {"value": 204319.9, "unit": "gal"}
